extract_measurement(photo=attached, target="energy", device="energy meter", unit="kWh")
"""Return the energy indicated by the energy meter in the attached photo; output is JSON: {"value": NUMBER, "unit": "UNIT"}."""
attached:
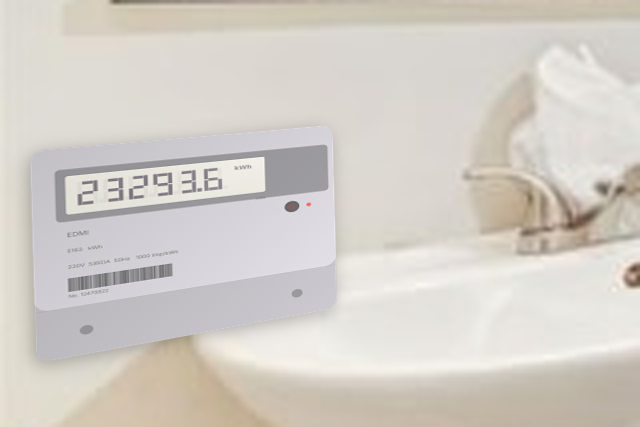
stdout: {"value": 23293.6, "unit": "kWh"}
